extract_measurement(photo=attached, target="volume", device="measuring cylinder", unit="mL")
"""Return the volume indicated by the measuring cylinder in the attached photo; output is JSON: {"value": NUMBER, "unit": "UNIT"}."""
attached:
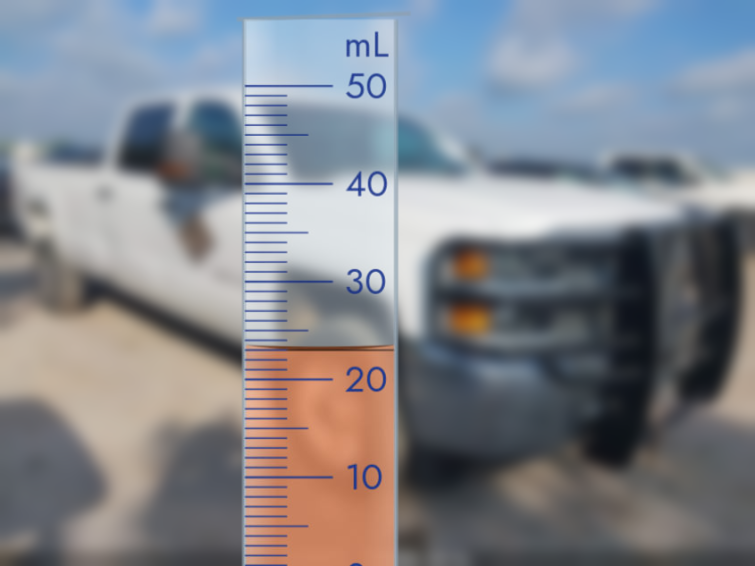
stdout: {"value": 23, "unit": "mL"}
